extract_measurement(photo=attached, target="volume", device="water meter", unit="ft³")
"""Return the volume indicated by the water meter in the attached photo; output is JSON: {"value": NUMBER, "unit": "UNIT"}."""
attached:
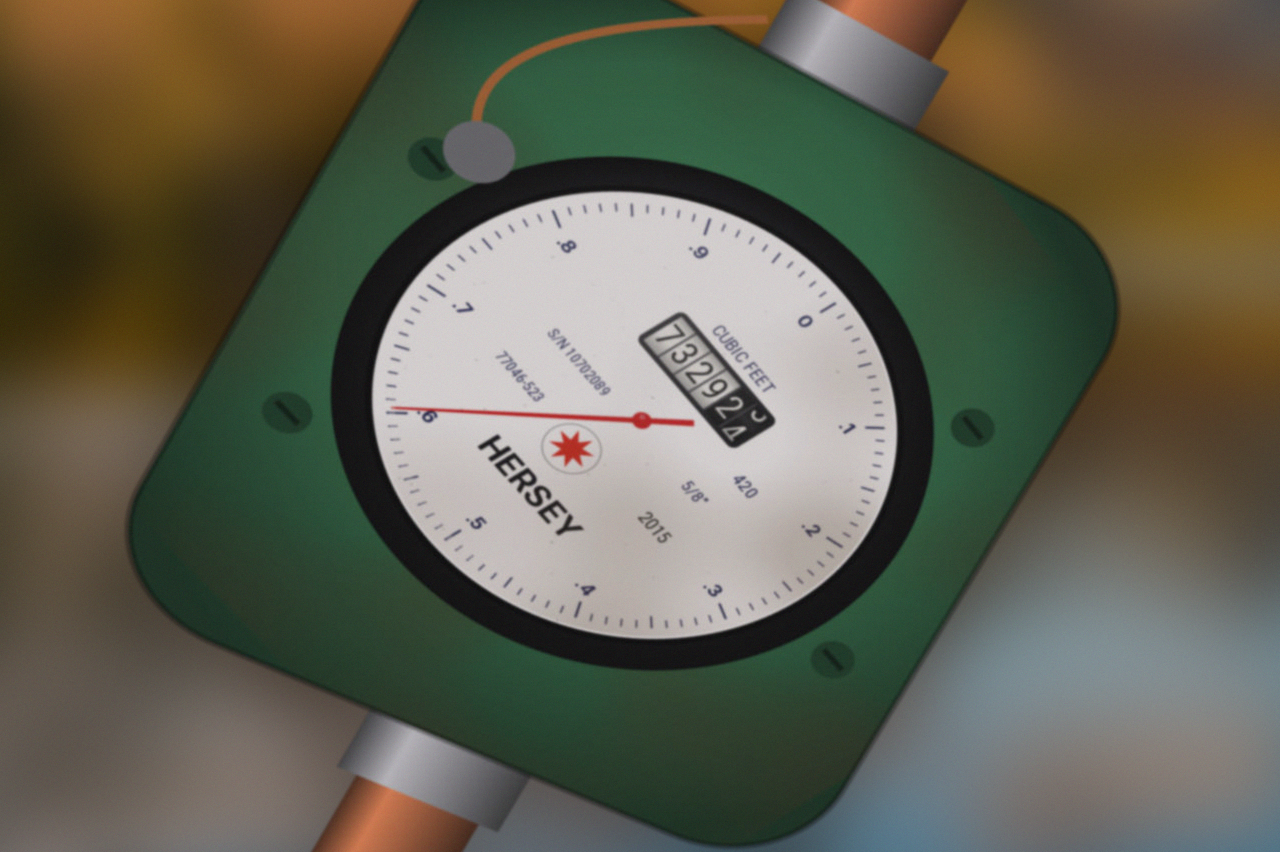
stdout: {"value": 732923.60, "unit": "ft³"}
